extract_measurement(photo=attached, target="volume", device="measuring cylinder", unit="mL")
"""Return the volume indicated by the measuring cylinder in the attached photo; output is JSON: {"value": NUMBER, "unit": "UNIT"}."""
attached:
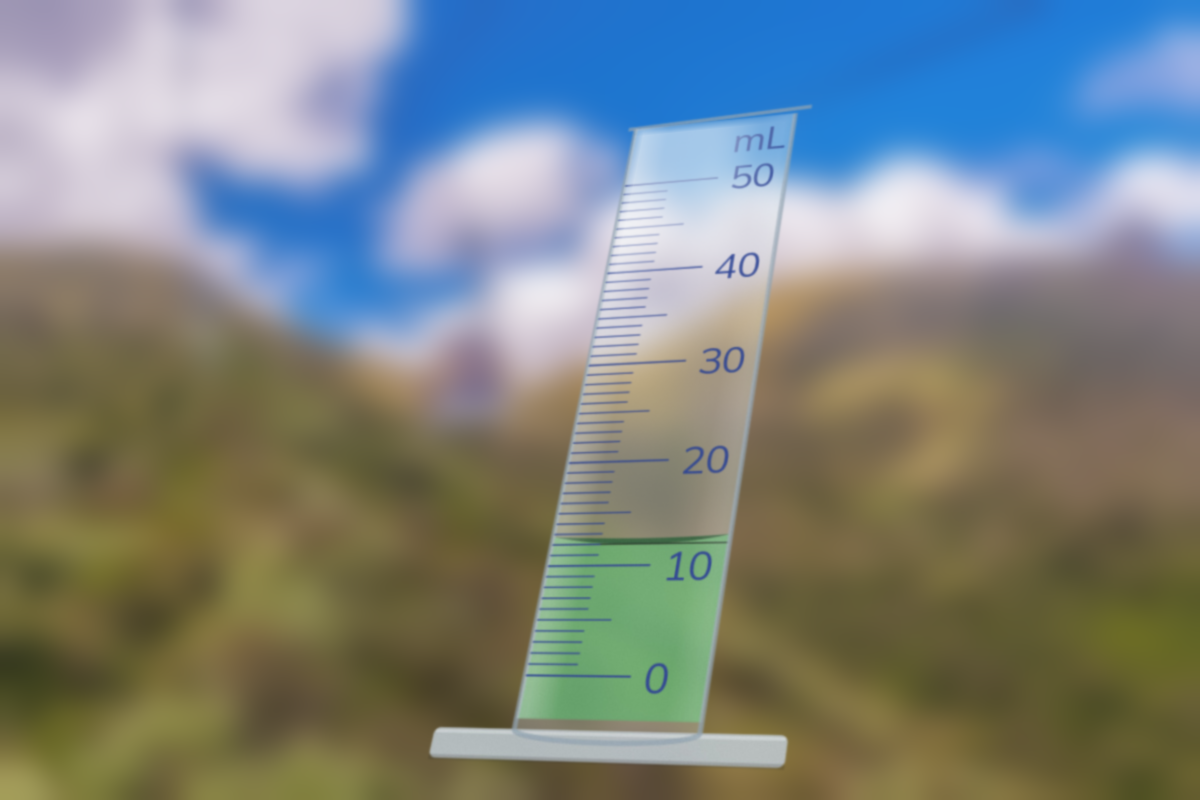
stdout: {"value": 12, "unit": "mL"}
